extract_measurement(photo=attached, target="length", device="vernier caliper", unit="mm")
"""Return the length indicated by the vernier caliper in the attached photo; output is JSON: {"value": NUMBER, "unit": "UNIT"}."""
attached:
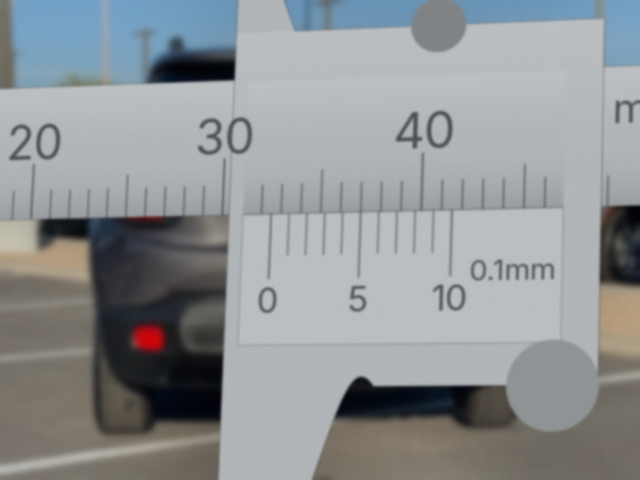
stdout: {"value": 32.5, "unit": "mm"}
